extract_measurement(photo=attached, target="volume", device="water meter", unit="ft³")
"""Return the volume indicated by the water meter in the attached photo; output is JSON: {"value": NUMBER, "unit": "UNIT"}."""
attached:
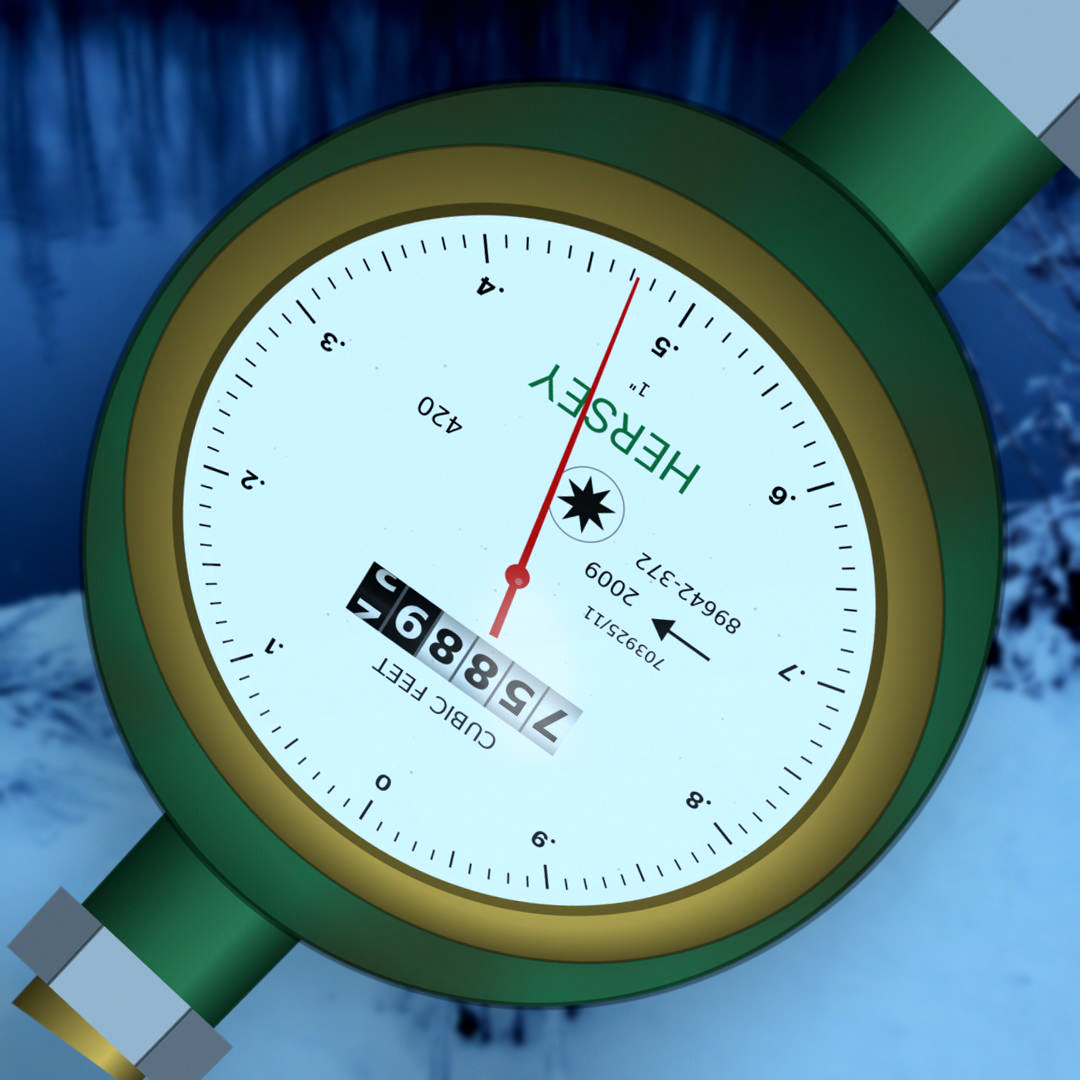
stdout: {"value": 758892.47, "unit": "ft³"}
